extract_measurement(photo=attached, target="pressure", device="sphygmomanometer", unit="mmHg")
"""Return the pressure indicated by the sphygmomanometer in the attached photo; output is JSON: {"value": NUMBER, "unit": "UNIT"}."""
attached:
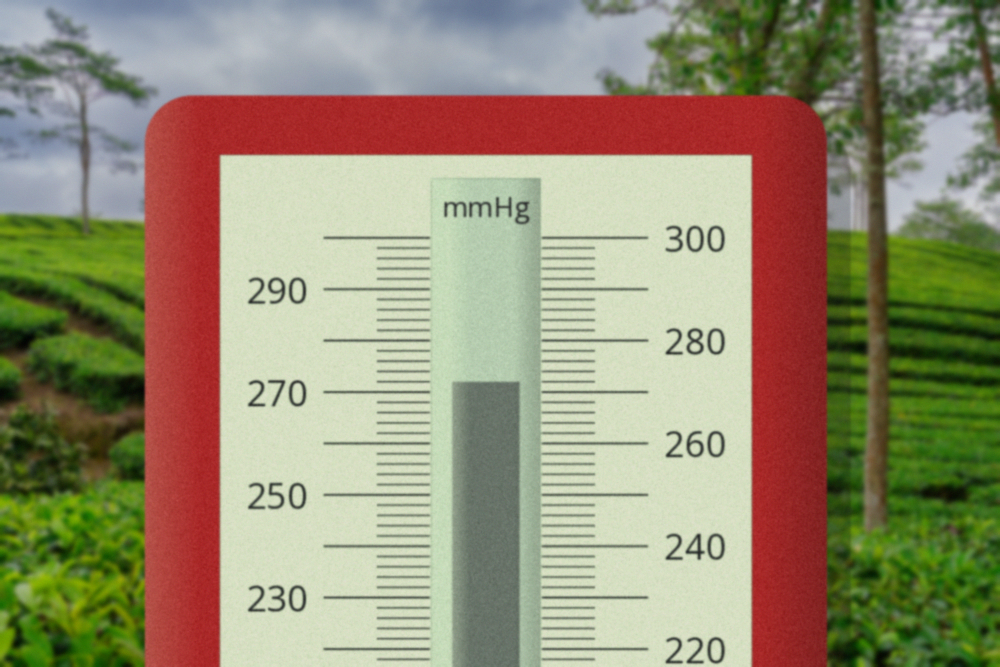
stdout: {"value": 272, "unit": "mmHg"}
